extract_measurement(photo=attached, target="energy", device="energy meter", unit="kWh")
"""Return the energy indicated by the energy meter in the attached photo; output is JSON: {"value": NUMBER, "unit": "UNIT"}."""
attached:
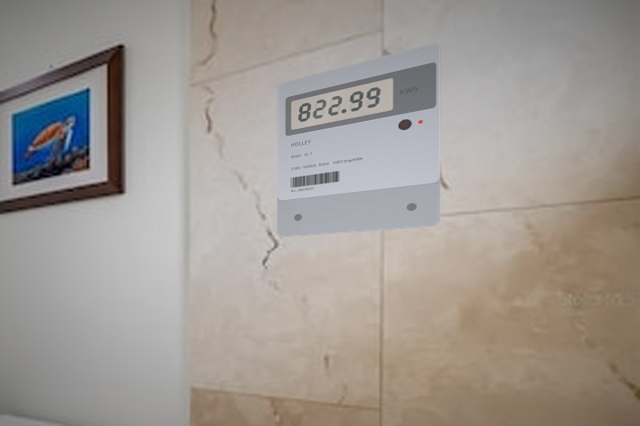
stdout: {"value": 822.99, "unit": "kWh"}
